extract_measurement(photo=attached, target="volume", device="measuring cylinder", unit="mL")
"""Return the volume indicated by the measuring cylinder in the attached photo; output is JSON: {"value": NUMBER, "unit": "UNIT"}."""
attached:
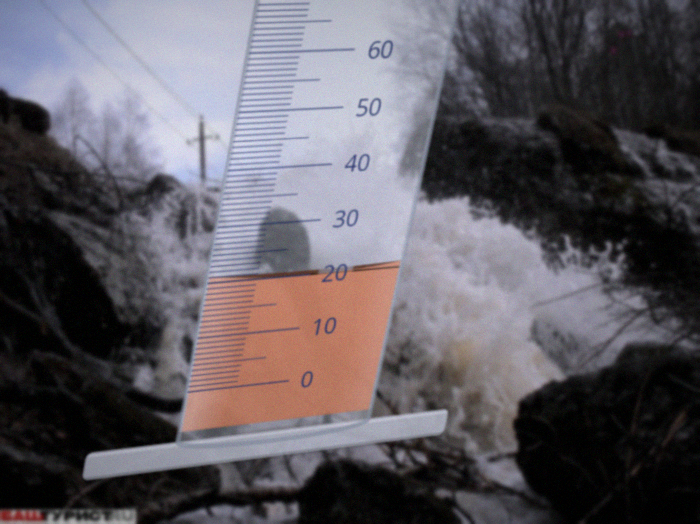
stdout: {"value": 20, "unit": "mL"}
